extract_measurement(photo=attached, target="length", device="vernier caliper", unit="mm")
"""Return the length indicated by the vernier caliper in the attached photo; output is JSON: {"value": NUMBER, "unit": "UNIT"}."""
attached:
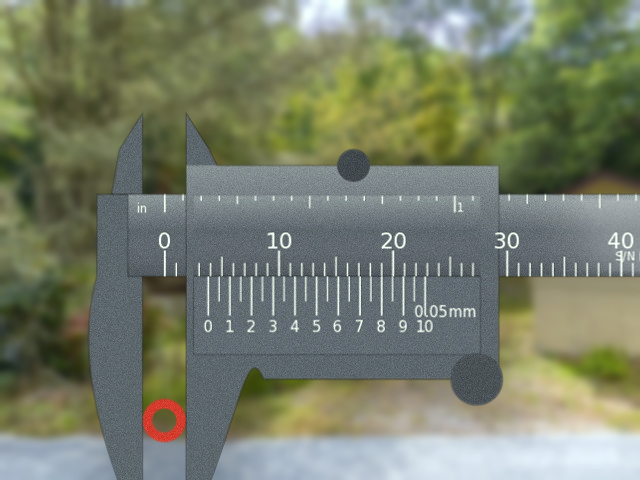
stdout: {"value": 3.8, "unit": "mm"}
